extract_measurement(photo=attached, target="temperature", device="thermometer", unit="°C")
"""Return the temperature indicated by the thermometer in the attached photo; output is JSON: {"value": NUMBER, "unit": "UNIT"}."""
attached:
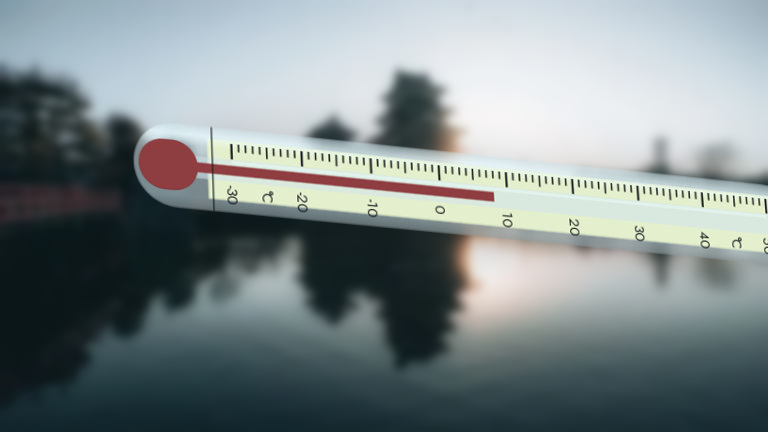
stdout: {"value": 8, "unit": "°C"}
